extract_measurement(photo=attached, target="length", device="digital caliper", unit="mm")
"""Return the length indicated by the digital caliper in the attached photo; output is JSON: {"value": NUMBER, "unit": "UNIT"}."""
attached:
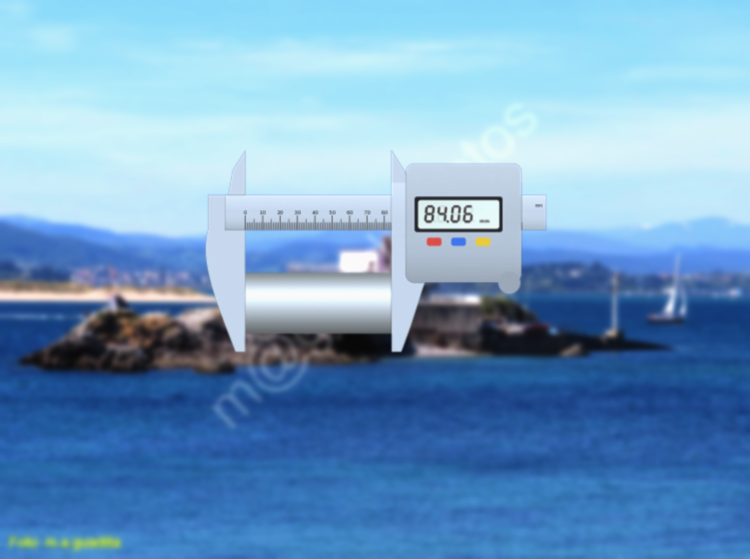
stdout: {"value": 84.06, "unit": "mm"}
